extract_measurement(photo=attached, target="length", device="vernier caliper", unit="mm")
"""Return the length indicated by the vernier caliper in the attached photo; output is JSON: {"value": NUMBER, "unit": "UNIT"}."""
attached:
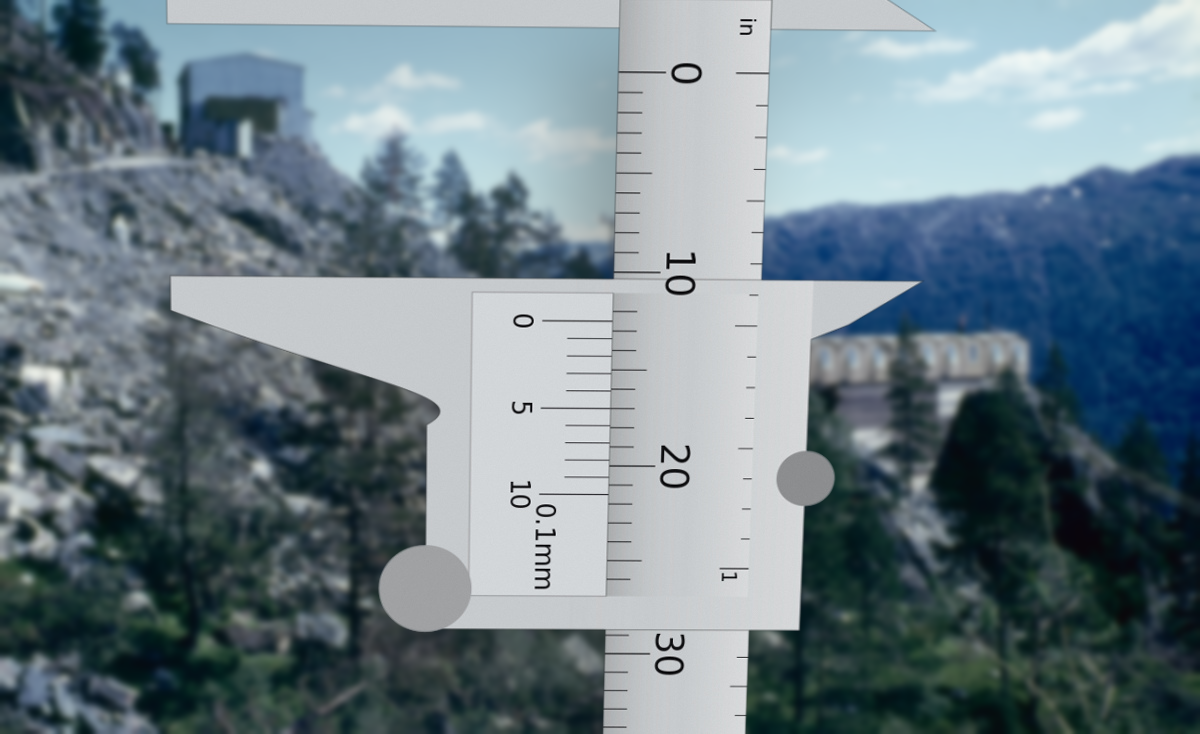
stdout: {"value": 12.5, "unit": "mm"}
